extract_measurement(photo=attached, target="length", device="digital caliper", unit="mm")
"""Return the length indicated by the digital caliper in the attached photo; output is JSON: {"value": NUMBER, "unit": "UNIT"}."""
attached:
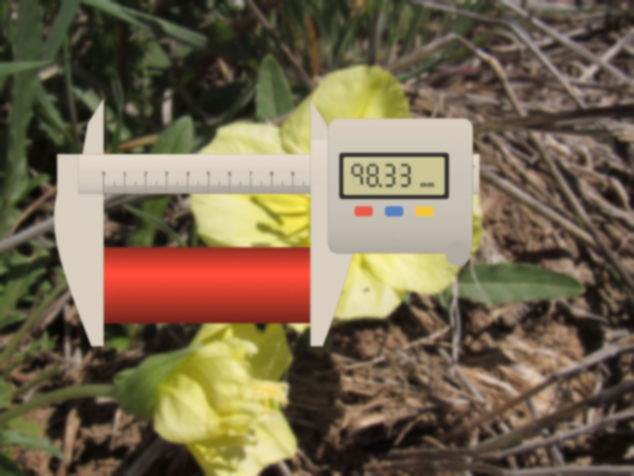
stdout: {"value": 98.33, "unit": "mm"}
